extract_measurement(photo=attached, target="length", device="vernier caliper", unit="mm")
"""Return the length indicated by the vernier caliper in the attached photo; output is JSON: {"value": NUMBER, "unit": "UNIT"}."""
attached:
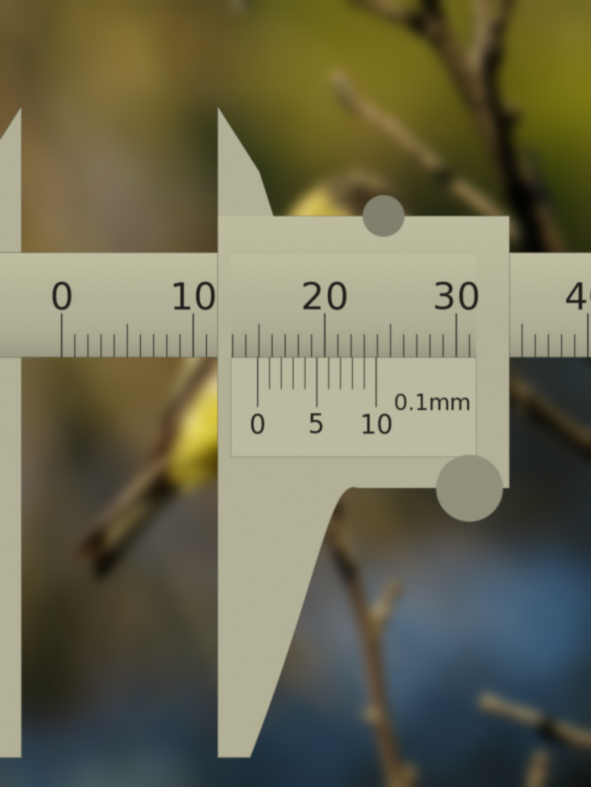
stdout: {"value": 14.9, "unit": "mm"}
